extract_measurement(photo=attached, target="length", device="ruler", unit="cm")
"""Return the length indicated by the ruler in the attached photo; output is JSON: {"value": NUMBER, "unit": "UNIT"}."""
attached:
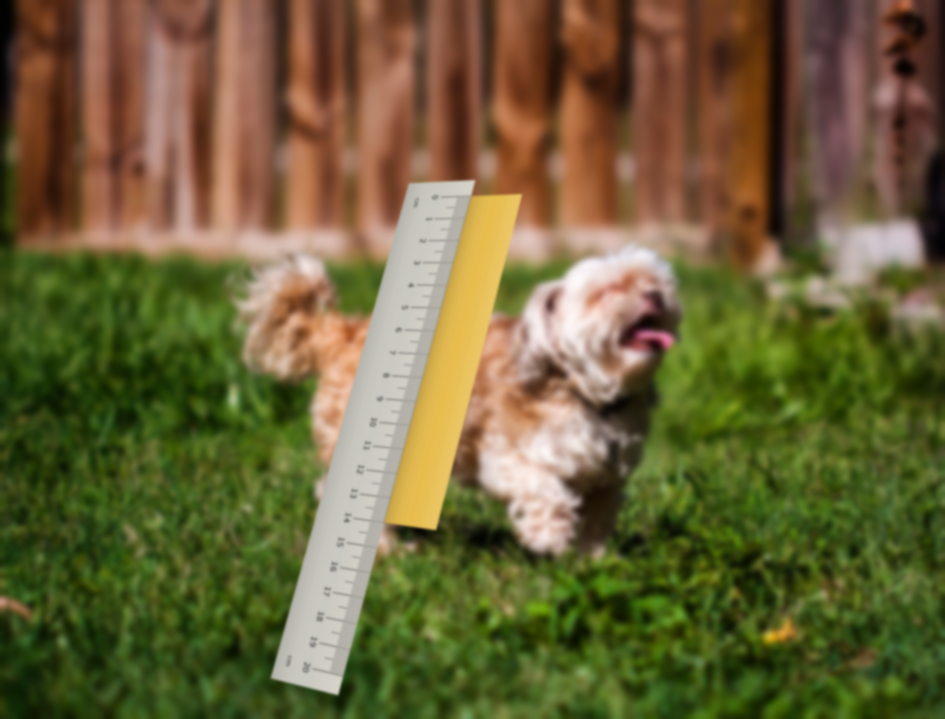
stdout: {"value": 14, "unit": "cm"}
